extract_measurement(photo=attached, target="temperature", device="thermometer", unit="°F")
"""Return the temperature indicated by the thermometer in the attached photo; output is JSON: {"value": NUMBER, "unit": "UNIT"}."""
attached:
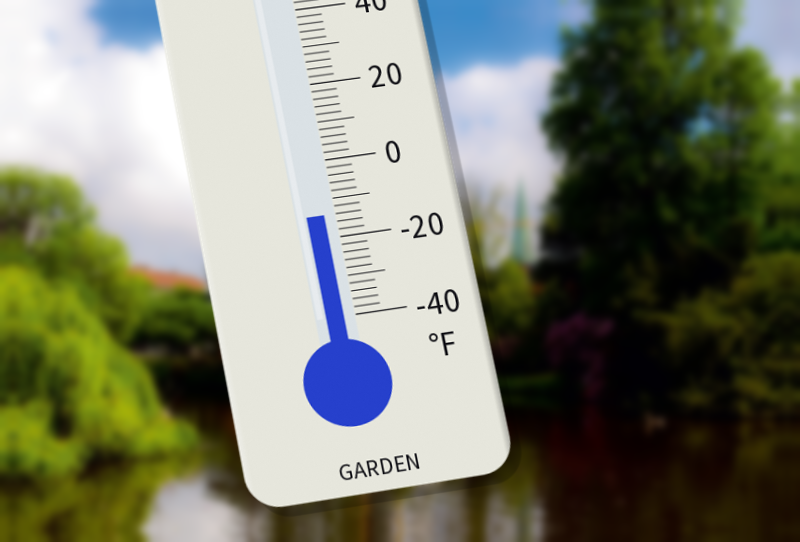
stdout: {"value": -14, "unit": "°F"}
